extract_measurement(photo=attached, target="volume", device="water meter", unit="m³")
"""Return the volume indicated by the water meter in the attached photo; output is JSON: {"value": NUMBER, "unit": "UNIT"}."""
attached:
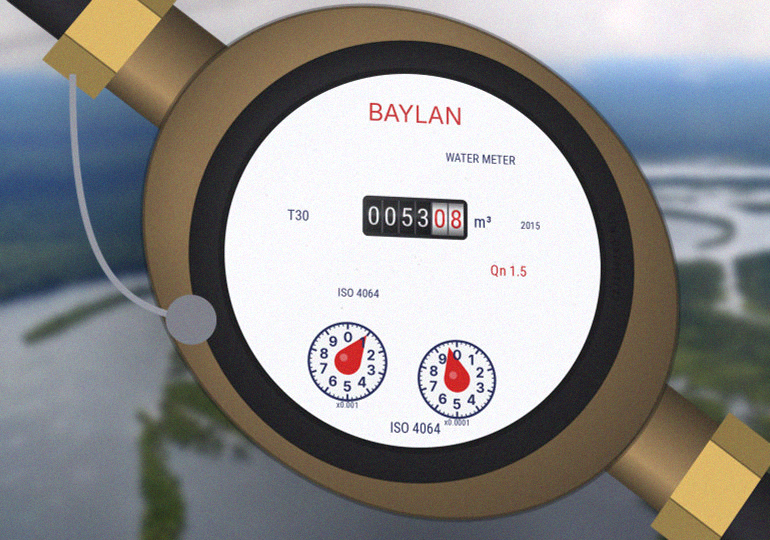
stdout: {"value": 53.0809, "unit": "m³"}
